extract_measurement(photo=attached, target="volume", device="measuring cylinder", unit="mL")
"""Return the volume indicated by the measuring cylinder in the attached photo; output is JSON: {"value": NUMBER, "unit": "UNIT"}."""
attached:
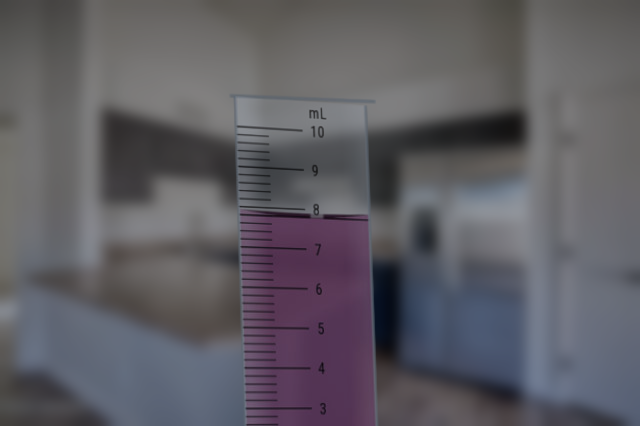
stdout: {"value": 7.8, "unit": "mL"}
